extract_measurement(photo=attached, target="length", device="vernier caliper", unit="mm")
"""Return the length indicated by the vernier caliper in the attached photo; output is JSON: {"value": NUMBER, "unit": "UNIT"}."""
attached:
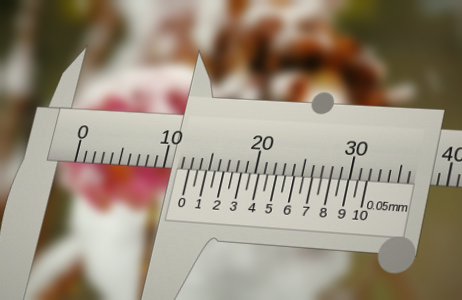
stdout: {"value": 12.8, "unit": "mm"}
